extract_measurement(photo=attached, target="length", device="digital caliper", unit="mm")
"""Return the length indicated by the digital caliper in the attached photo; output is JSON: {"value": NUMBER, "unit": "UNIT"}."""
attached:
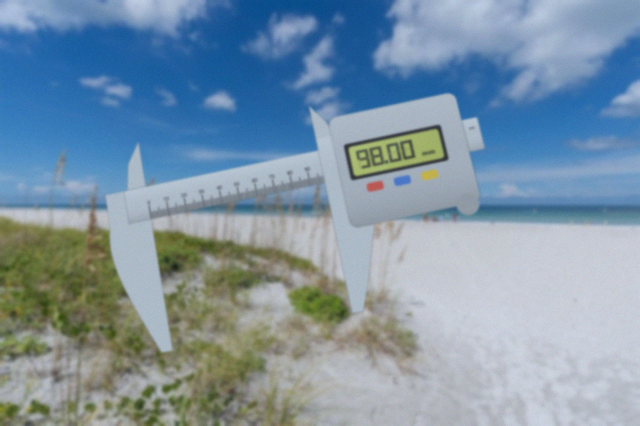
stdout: {"value": 98.00, "unit": "mm"}
